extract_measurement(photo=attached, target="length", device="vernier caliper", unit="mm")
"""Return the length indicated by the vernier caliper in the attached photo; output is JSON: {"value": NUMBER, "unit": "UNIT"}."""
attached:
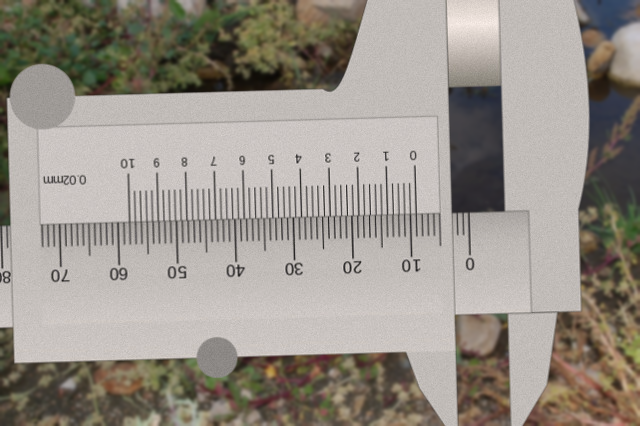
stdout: {"value": 9.0, "unit": "mm"}
